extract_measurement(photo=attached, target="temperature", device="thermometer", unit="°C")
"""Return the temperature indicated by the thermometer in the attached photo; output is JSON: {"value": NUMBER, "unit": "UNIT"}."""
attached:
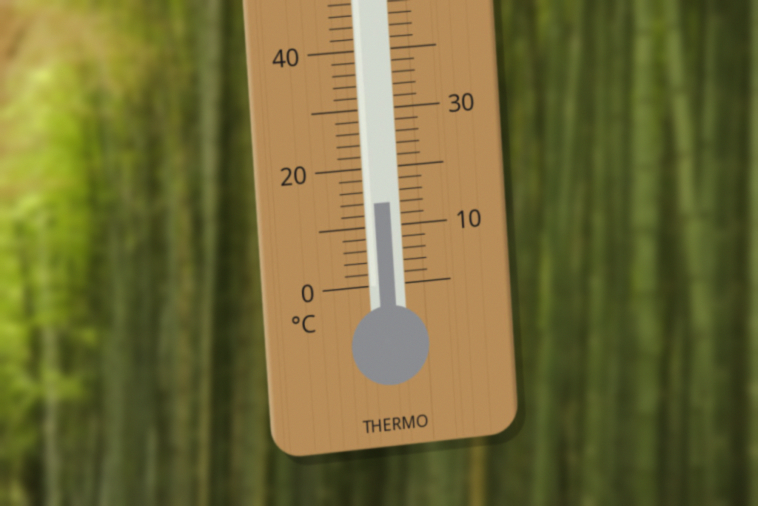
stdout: {"value": 14, "unit": "°C"}
